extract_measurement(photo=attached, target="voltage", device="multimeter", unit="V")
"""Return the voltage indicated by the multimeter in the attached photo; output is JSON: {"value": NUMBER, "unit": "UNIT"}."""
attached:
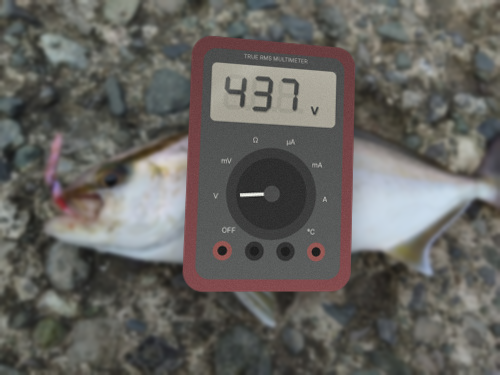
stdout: {"value": 437, "unit": "V"}
